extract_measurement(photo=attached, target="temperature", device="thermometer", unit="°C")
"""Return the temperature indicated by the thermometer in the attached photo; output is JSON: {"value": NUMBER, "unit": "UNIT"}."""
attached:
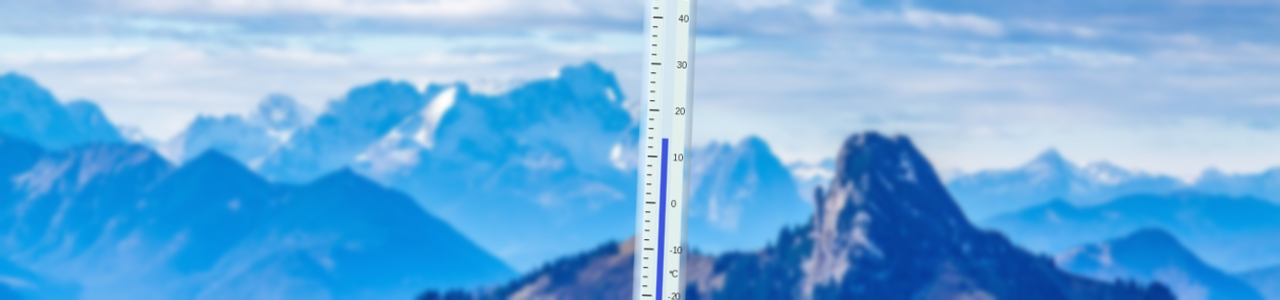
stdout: {"value": 14, "unit": "°C"}
